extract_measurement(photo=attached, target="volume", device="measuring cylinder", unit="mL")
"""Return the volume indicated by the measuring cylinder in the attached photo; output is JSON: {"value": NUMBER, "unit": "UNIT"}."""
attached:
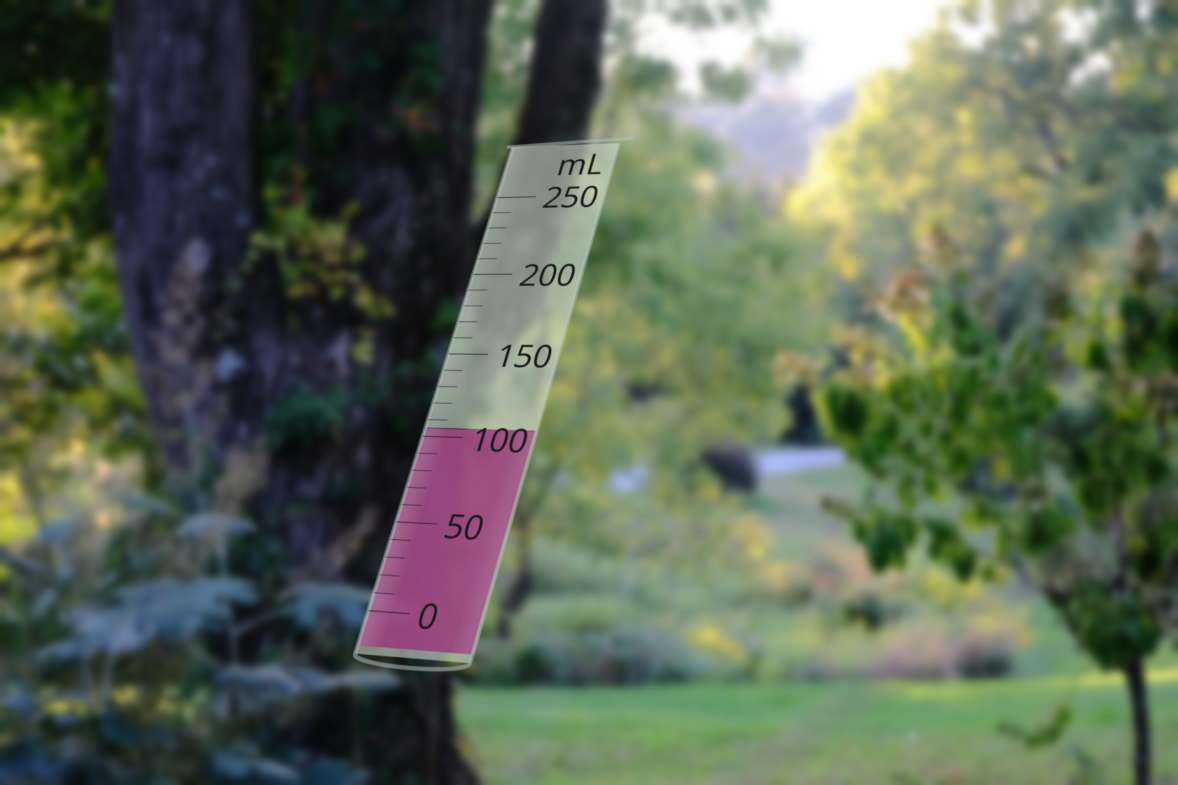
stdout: {"value": 105, "unit": "mL"}
